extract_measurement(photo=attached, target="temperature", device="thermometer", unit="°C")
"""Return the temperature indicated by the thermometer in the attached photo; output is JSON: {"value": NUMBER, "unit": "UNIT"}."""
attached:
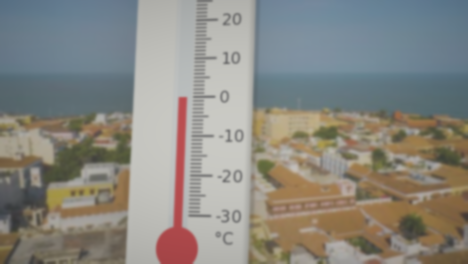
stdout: {"value": 0, "unit": "°C"}
